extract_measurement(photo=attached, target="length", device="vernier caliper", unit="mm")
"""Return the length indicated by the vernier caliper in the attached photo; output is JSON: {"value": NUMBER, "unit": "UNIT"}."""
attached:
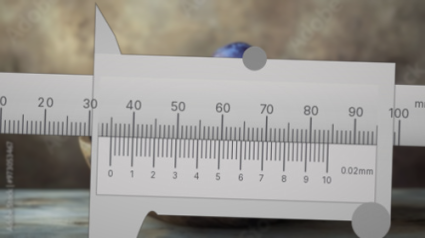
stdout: {"value": 35.0, "unit": "mm"}
